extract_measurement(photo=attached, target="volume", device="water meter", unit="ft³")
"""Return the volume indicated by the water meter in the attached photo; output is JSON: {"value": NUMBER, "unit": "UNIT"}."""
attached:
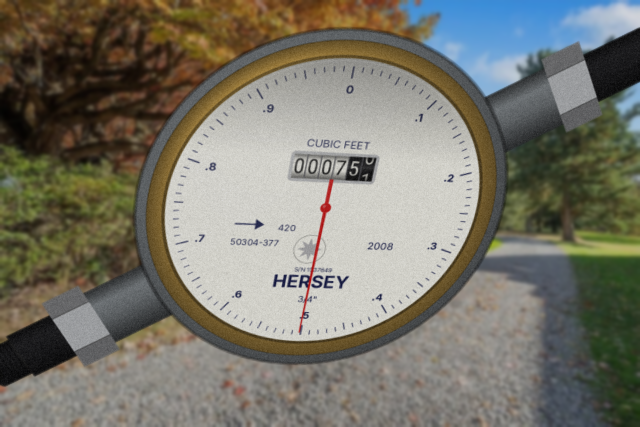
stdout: {"value": 750.50, "unit": "ft³"}
